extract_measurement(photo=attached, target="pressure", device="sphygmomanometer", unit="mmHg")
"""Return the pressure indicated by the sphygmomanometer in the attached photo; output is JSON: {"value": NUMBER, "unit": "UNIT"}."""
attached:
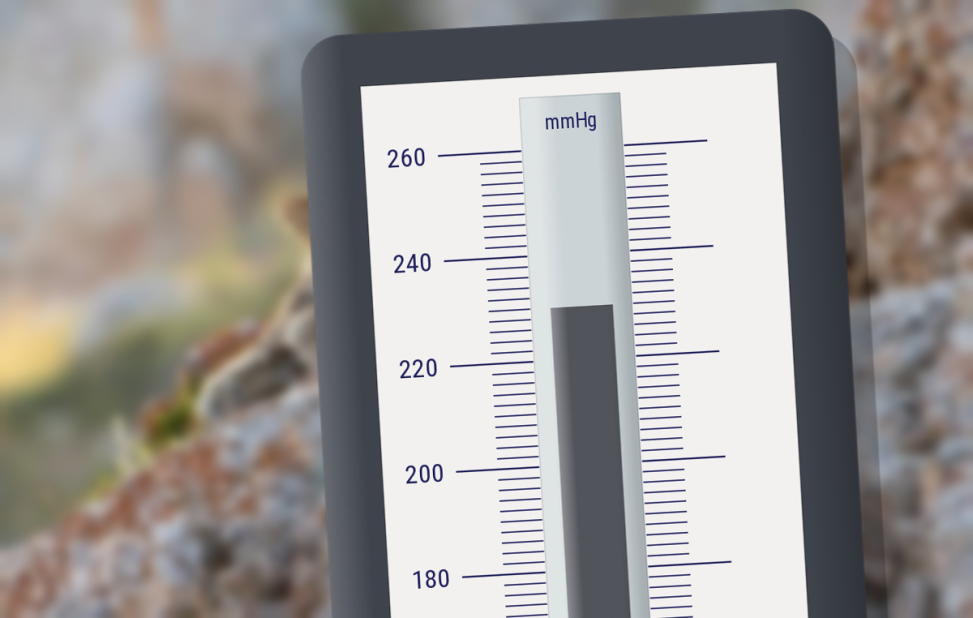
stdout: {"value": 230, "unit": "mmHg"}
